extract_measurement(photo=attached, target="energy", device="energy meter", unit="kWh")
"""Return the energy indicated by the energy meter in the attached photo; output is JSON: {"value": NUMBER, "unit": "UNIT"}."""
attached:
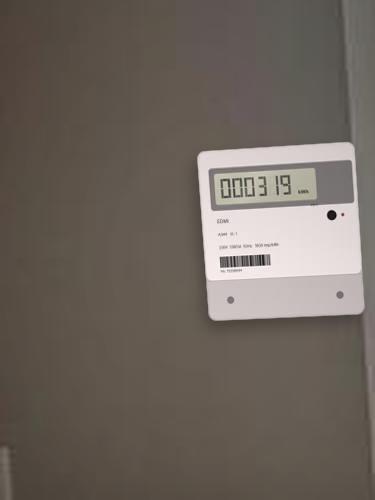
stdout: {"value": 319, "unit": "kWh"}
